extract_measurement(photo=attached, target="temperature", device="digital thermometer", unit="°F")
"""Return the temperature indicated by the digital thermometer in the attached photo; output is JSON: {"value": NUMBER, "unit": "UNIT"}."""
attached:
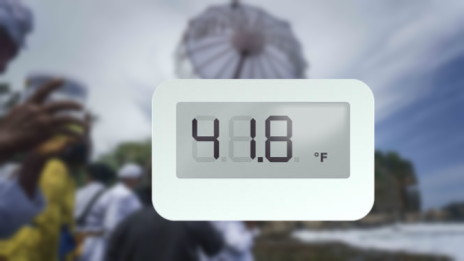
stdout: {"value": 41.8, "unit": "°F"}
